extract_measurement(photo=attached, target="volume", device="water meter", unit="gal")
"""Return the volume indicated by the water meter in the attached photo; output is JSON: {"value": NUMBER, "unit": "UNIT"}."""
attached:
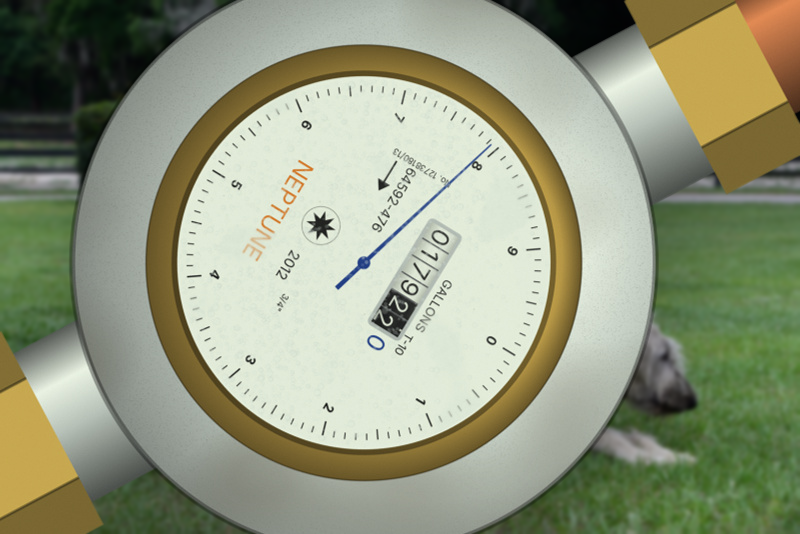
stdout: {"value": 179217.9, "unit": "gal"}
